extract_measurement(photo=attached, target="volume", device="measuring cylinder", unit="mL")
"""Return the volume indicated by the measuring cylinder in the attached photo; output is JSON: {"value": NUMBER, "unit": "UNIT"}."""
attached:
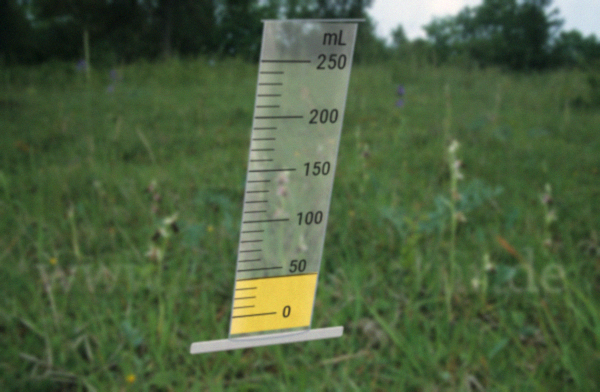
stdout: {"value": 40, "unit": "mL"}
